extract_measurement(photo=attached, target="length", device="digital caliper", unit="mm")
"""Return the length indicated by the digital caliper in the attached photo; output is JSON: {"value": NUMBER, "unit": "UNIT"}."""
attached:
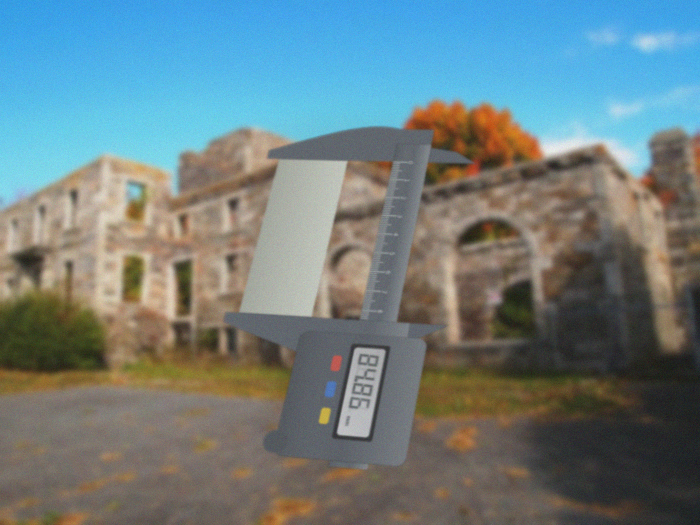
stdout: {"value": 84.86, "unit": "mm"}
